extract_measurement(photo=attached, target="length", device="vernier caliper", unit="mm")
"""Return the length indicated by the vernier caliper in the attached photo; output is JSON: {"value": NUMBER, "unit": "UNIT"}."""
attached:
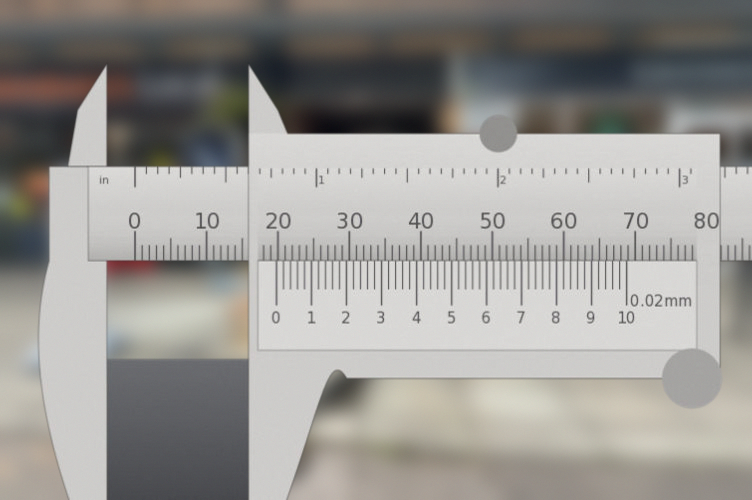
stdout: {"value": 19.8, "unit": "mm"}
